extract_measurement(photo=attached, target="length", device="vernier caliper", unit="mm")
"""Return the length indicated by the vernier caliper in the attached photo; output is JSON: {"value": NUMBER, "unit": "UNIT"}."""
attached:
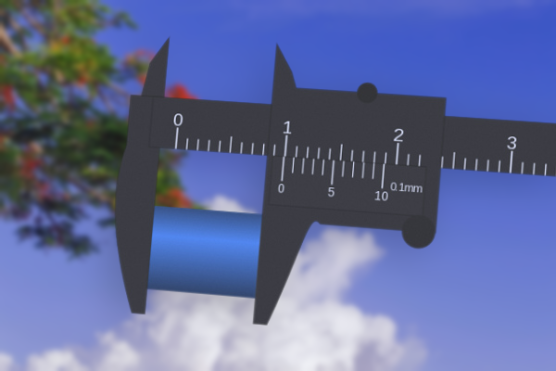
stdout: {"value": 9.9, "unit": "mm"}
